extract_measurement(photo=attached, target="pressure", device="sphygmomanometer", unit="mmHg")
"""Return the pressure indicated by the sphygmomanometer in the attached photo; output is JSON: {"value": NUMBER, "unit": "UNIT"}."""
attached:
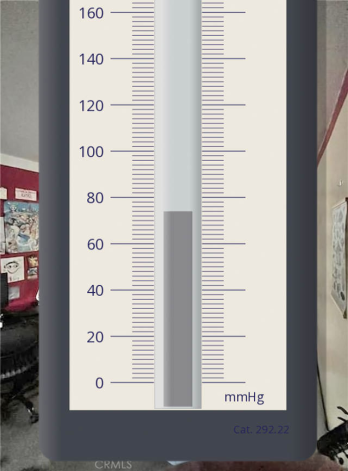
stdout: {"value": 74, "unit": "mmHg"}
